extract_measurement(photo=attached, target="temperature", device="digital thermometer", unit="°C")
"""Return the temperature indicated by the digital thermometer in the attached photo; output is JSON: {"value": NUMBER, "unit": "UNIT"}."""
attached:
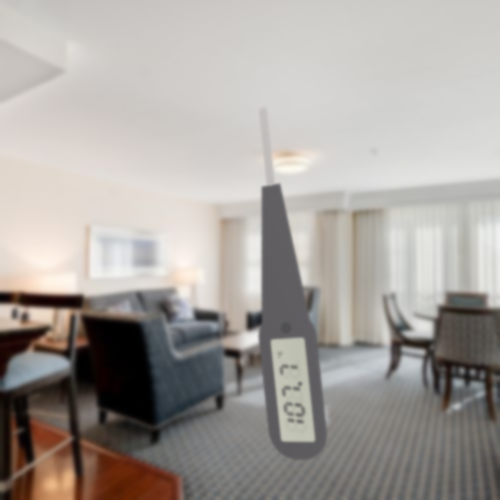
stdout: {"value": 107.7, "unit": "°C"}
